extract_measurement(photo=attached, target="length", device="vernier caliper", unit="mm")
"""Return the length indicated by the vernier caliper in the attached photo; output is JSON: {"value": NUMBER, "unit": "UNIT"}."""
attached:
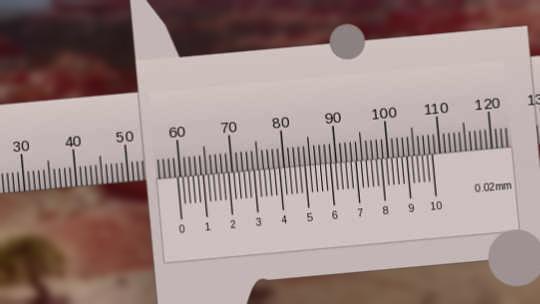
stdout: {"value": 59.5, "unit": "mm"}
